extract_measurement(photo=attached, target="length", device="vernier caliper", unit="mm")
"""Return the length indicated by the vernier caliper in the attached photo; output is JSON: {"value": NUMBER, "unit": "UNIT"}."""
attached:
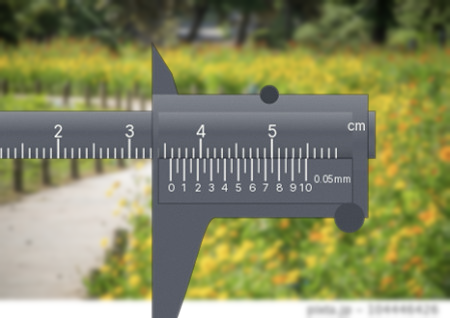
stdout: {"value": 35.8, "unit": "mm"}
